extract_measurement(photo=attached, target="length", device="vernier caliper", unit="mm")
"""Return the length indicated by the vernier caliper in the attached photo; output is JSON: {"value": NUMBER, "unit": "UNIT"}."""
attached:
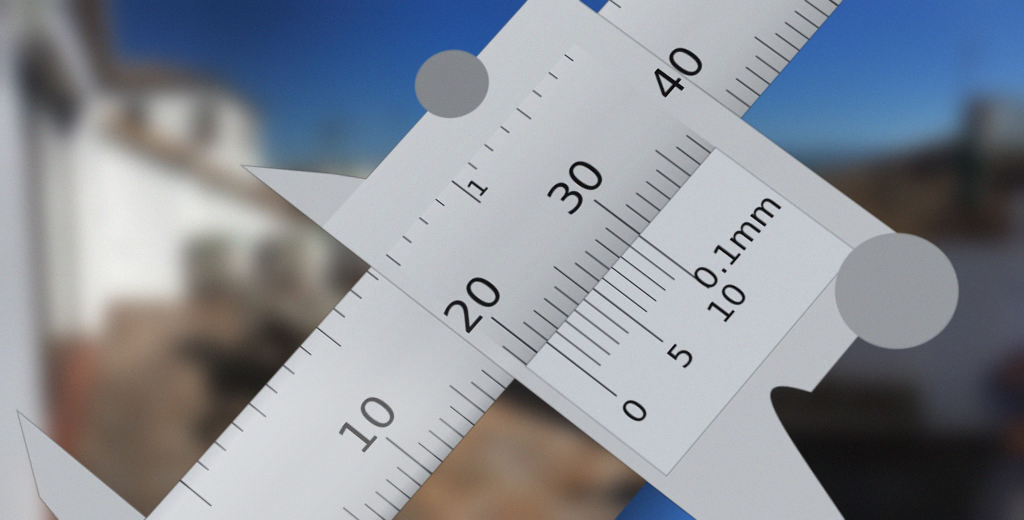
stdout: {"value": 20.9, "unit": "mm"}
